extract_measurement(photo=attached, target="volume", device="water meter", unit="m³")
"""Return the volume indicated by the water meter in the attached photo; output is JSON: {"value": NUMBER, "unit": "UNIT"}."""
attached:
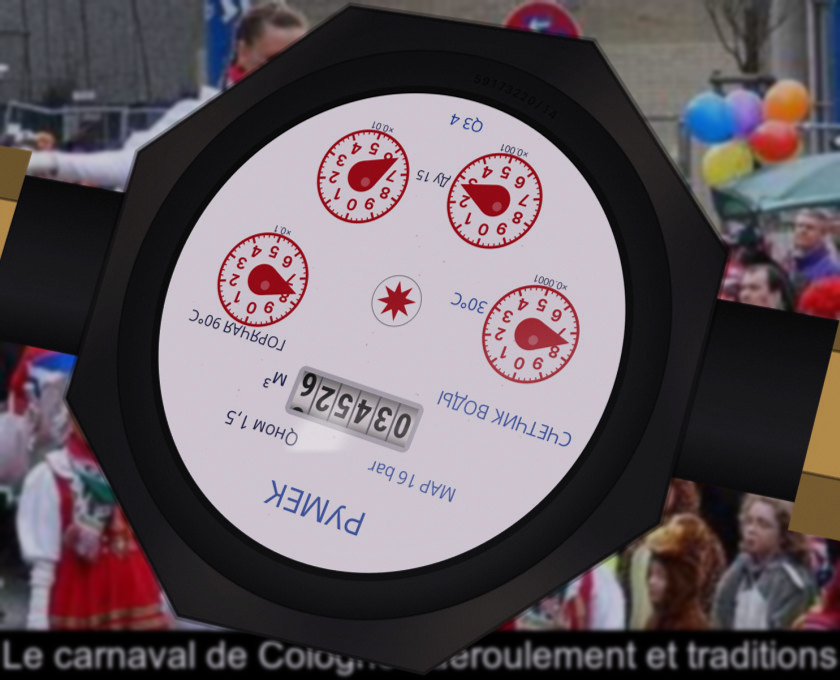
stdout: {"value": 34525.7627, "unit": "m³"}
